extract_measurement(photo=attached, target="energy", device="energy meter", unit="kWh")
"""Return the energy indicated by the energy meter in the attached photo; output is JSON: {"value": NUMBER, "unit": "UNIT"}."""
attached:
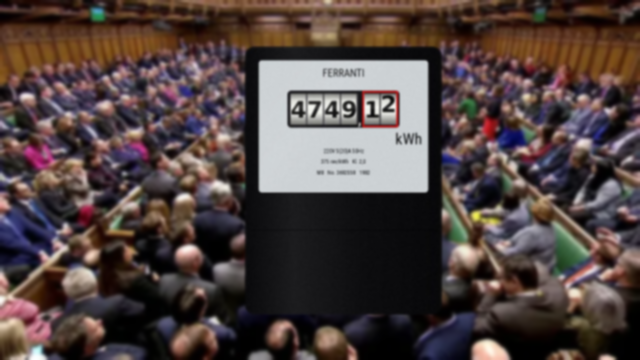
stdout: {"value": 4749.12, "unit": "kWh"}
